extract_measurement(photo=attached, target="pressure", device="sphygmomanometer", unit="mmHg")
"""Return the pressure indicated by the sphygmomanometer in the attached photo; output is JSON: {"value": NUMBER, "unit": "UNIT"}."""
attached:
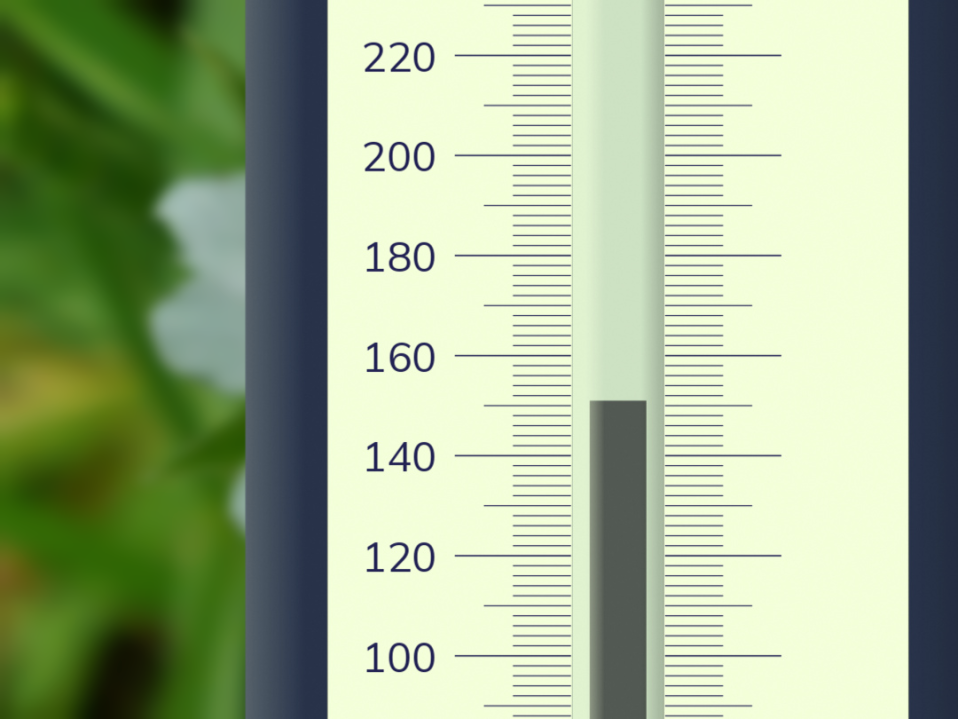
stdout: {"value": 151, "unit": "mmHg"}
